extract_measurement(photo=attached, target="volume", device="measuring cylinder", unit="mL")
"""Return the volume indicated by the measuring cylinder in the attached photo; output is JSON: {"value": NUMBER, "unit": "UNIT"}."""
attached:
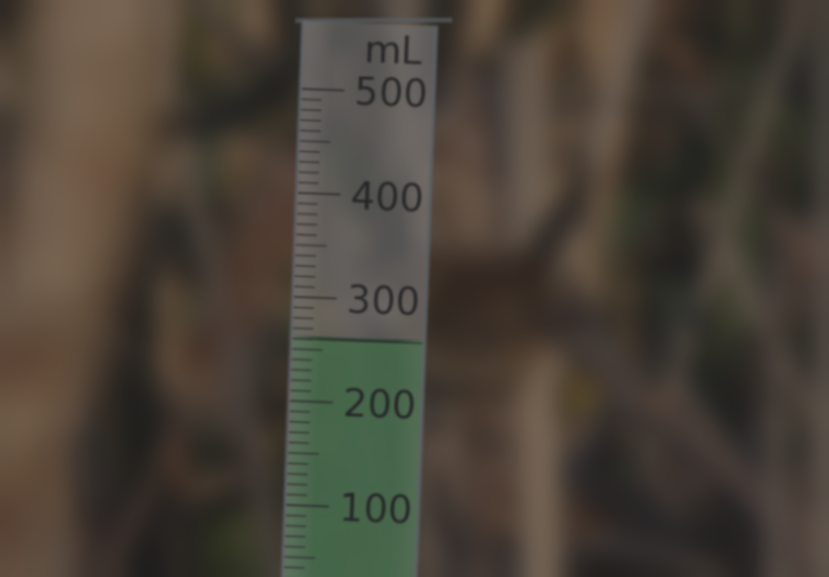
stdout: {"value": 260, "unit": "mL"}
